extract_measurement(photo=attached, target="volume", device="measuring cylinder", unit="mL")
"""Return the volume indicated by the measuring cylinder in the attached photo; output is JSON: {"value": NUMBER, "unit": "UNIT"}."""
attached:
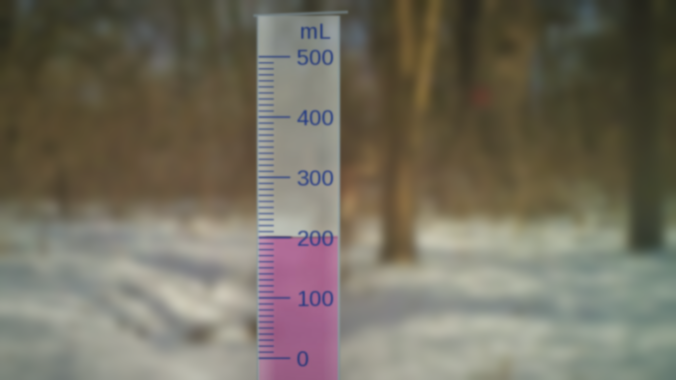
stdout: {"value": 200, "unit": "mL"}
